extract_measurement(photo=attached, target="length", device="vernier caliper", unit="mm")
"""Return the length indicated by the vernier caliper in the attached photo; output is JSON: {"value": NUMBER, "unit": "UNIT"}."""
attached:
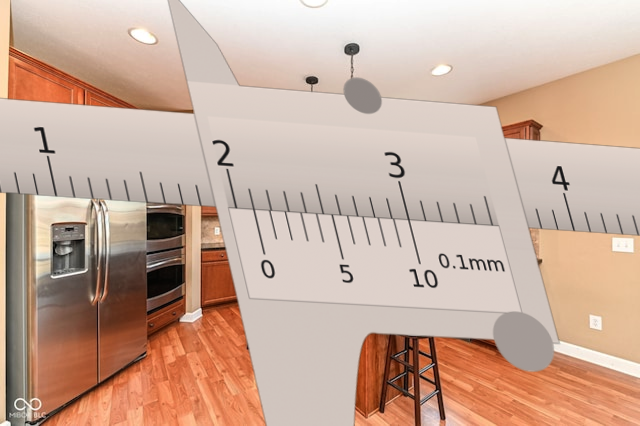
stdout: {"value": 21.0, "unit": "mm"}
